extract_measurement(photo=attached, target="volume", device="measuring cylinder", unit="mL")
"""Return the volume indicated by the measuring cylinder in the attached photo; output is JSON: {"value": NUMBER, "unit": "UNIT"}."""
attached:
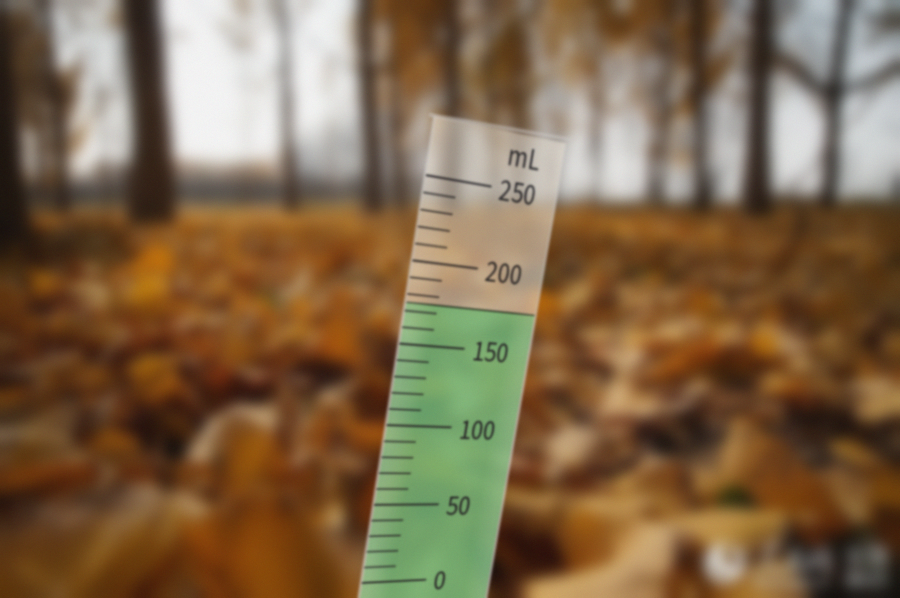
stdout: {"value": 175, "unit": "mL"}
